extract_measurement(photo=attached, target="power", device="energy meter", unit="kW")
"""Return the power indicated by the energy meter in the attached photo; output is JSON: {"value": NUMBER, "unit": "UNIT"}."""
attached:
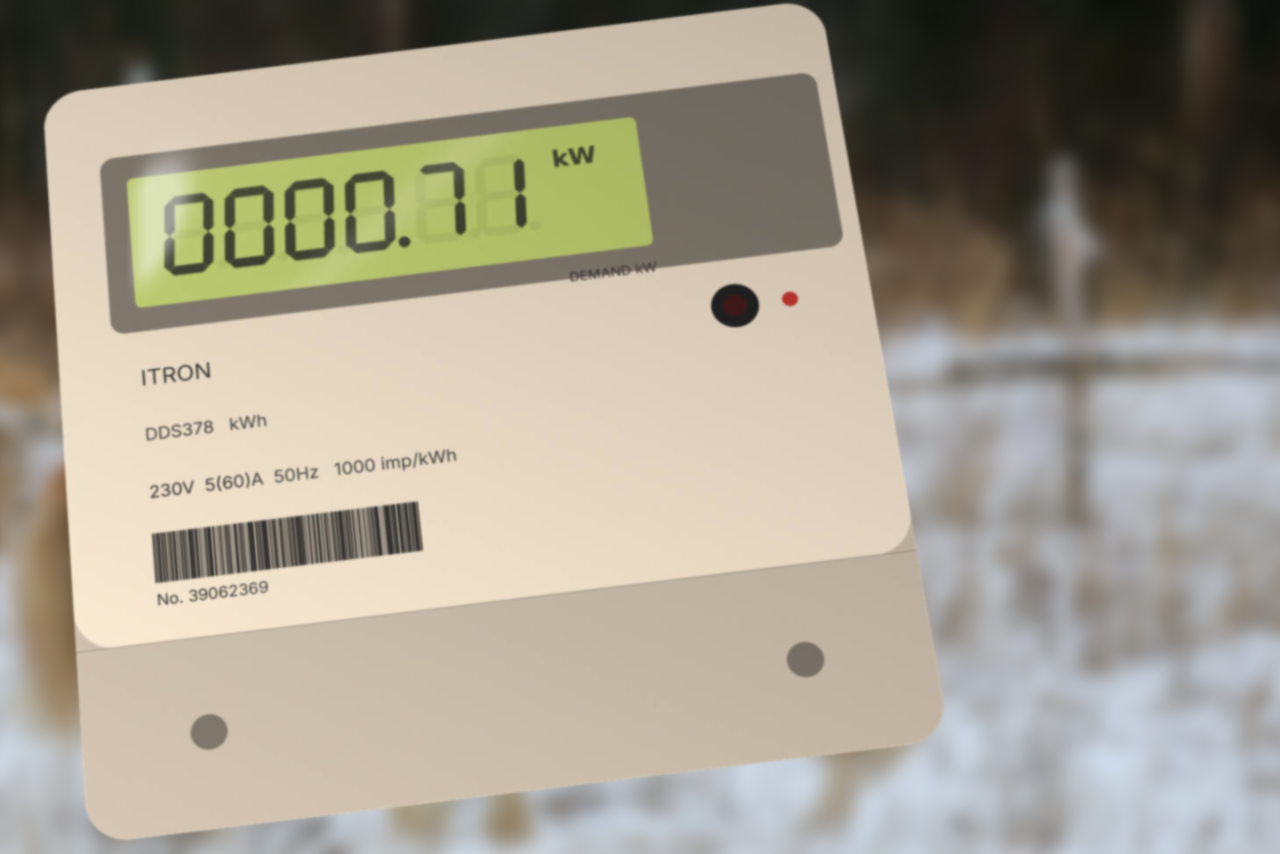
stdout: {"value": 0.71, "unit": "kW"}
